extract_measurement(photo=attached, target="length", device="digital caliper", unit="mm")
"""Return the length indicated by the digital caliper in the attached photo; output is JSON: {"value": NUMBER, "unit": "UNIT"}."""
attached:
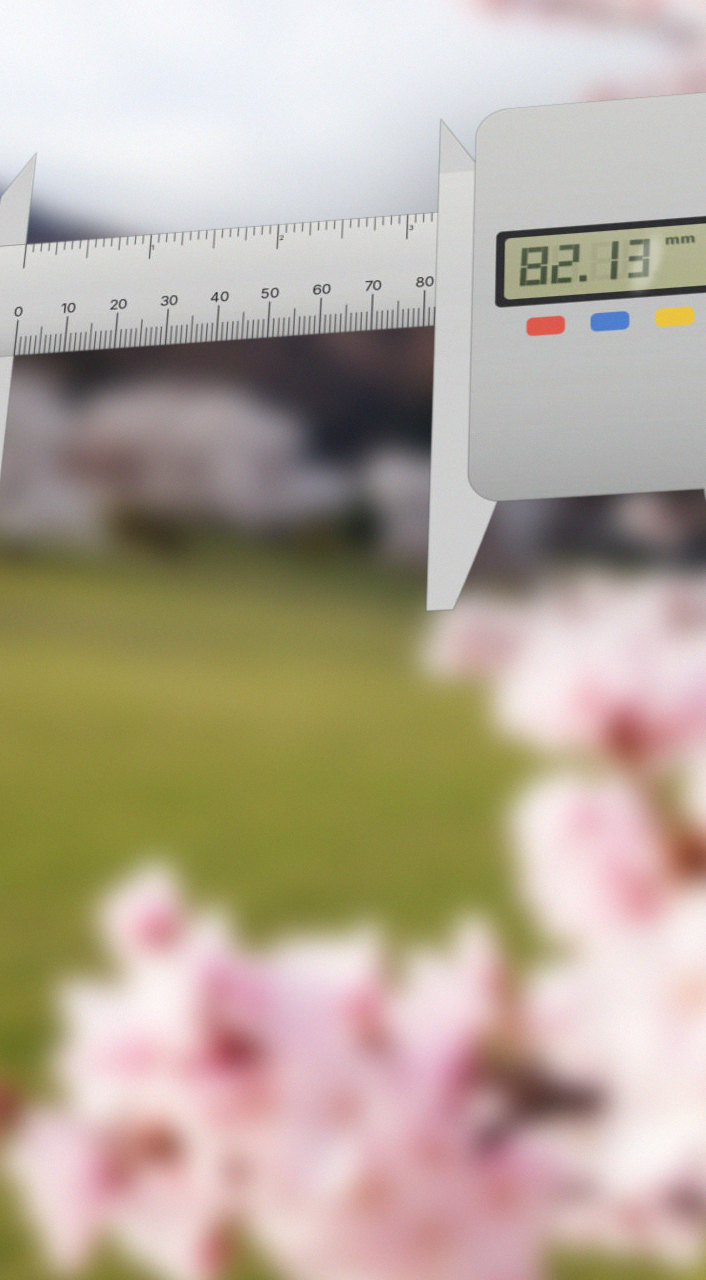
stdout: {"value": 82.13, "unit": "mm"}
